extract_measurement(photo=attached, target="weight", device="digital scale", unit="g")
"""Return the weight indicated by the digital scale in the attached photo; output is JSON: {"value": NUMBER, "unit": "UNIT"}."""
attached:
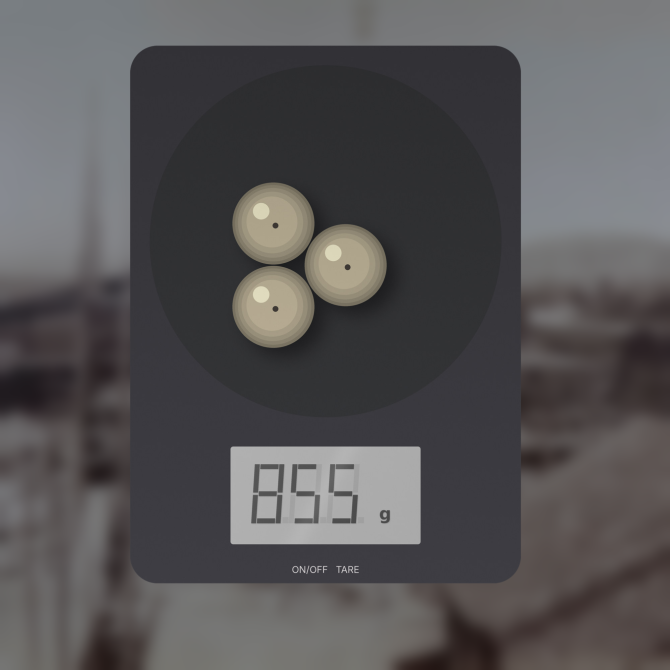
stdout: {"value": 855, "unit": "g"}
